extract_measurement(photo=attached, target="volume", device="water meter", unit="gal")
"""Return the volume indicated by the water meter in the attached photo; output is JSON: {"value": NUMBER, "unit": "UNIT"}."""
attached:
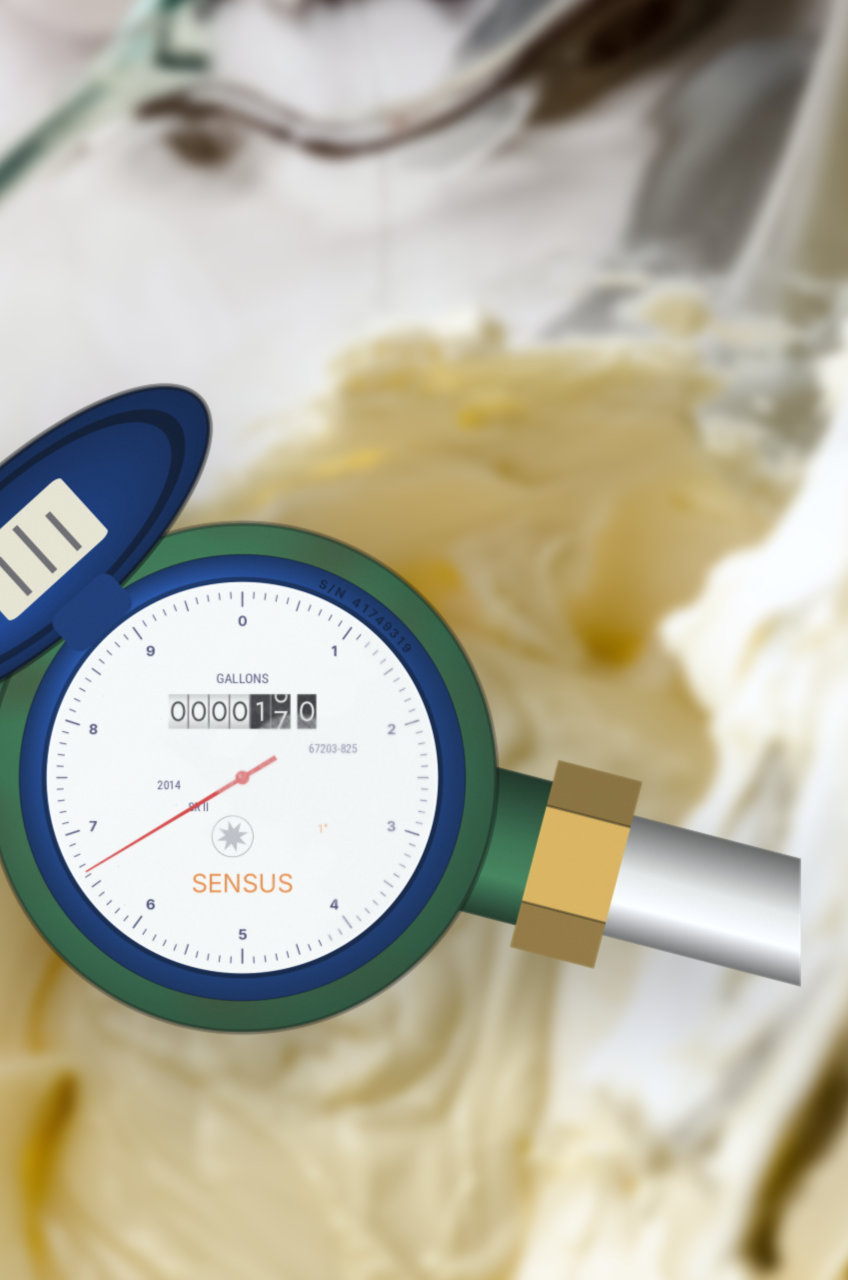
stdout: {"value": 166.6, "unit": "gal"}
